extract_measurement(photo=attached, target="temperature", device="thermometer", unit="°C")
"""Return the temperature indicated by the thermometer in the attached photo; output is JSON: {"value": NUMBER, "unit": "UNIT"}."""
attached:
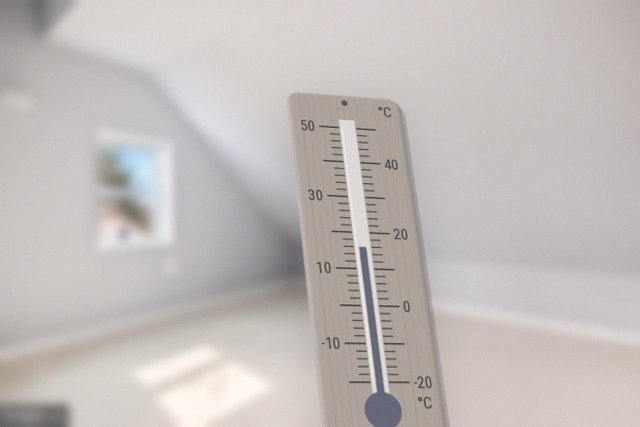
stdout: {"value": 16, "unit": "°C"}
